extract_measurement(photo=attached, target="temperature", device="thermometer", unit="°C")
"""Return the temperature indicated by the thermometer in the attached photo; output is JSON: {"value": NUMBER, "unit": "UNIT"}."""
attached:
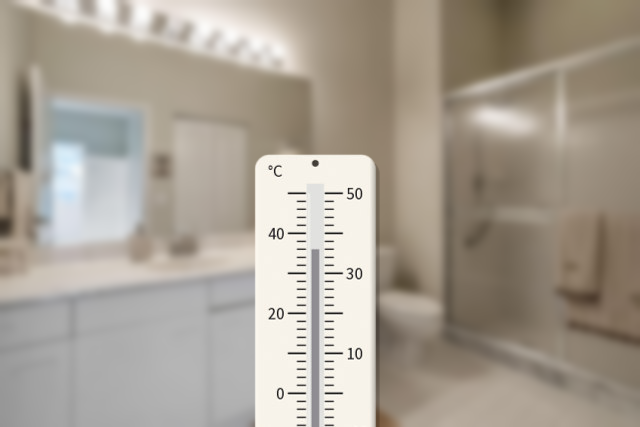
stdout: {"value": 36, "unit": "°C"}
